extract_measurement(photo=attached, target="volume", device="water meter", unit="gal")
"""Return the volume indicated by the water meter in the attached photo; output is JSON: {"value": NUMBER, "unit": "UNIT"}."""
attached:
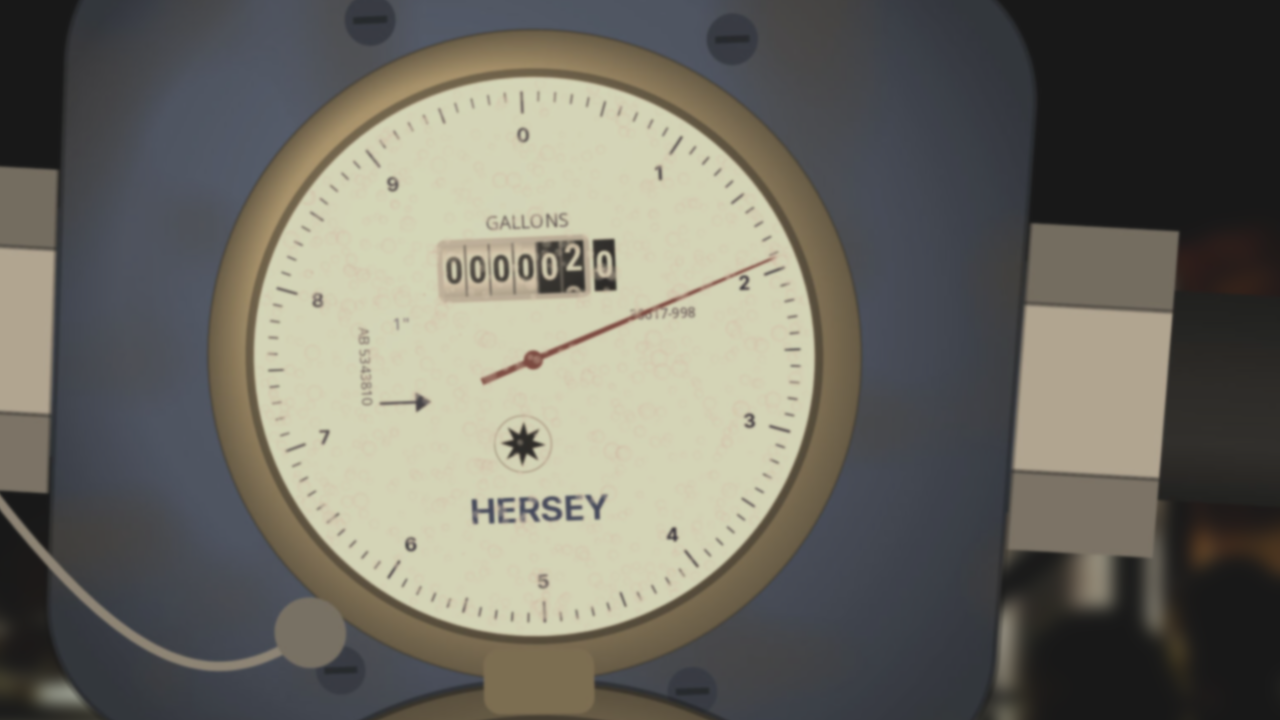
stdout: {"value": 21.9, "unit": "gal"}
